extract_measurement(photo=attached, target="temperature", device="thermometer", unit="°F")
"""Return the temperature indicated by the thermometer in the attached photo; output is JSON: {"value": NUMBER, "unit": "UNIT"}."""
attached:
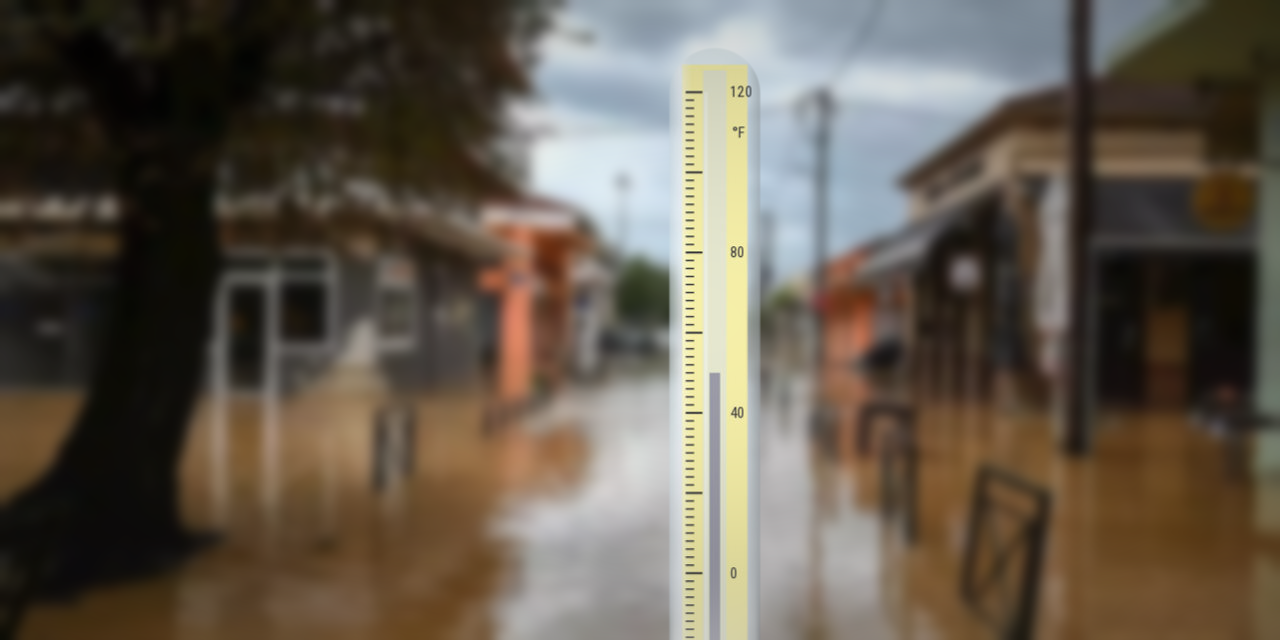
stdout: {"value": 50, "unit": "°F"}
